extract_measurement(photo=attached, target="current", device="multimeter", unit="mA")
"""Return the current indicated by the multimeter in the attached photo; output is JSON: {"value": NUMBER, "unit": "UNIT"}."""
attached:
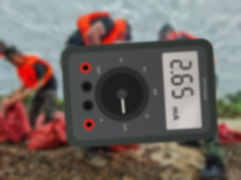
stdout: {"value": 2.65, "unit": "mA"}
